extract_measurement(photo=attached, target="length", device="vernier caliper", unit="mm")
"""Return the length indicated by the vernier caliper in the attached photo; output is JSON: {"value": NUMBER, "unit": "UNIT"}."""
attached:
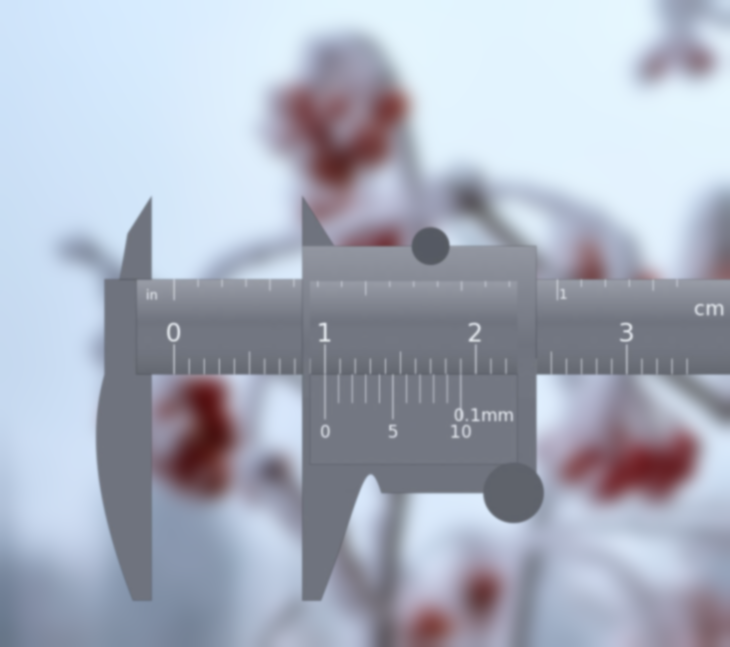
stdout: {"value": 10.0, "unit": "mm"}
